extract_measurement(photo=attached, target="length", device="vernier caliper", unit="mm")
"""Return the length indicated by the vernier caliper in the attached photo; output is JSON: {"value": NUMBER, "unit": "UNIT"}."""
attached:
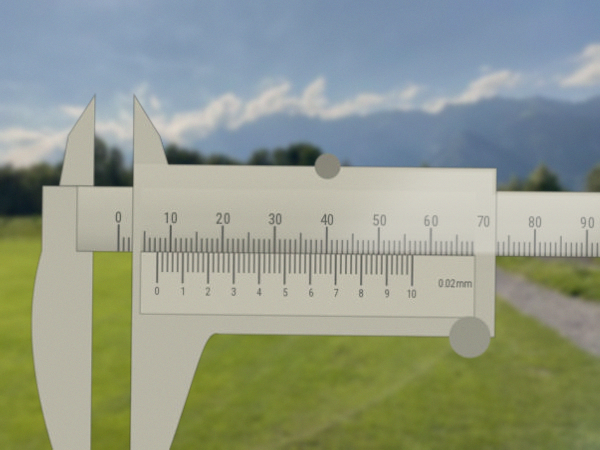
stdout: {"value": 7.5, "unit": "mm"}
